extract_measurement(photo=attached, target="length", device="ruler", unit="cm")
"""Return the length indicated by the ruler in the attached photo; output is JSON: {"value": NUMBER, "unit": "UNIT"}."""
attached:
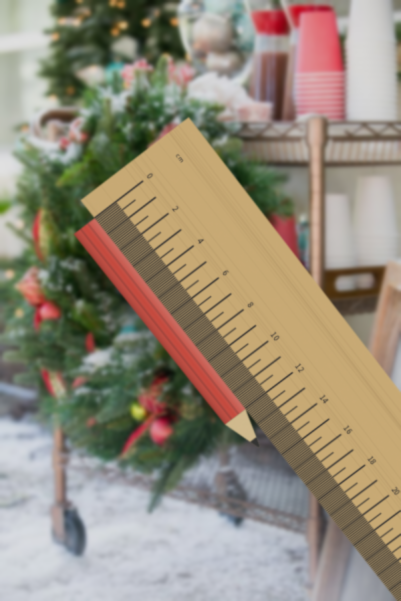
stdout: {"value": 14, "unit": "cm"}
